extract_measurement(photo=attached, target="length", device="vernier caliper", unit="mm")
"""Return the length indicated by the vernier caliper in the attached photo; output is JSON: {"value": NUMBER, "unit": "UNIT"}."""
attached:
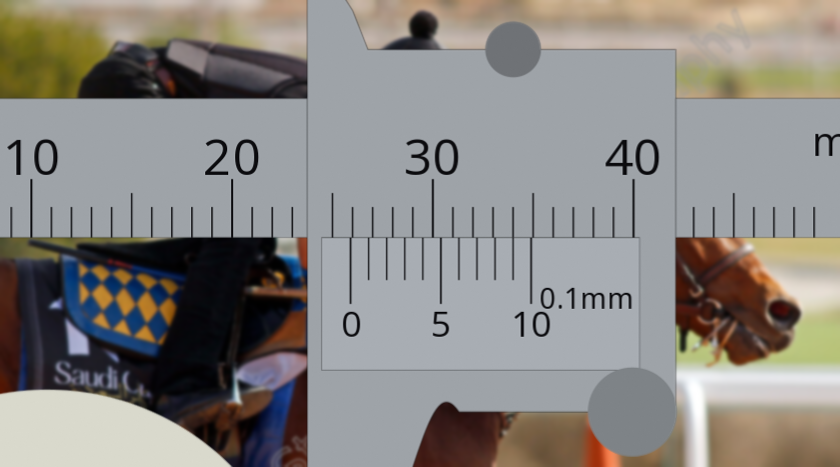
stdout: {"value": 25.9, "unit": "mm"}
